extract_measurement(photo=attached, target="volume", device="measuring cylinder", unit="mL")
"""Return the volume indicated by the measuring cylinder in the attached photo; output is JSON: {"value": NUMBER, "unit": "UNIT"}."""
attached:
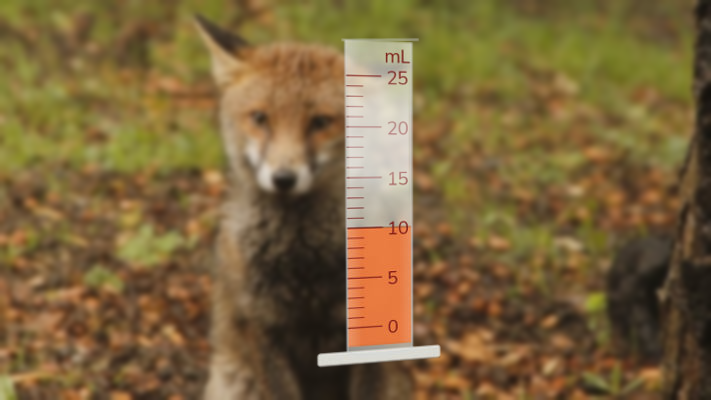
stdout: {"value": 10, "unit": "mL"}
